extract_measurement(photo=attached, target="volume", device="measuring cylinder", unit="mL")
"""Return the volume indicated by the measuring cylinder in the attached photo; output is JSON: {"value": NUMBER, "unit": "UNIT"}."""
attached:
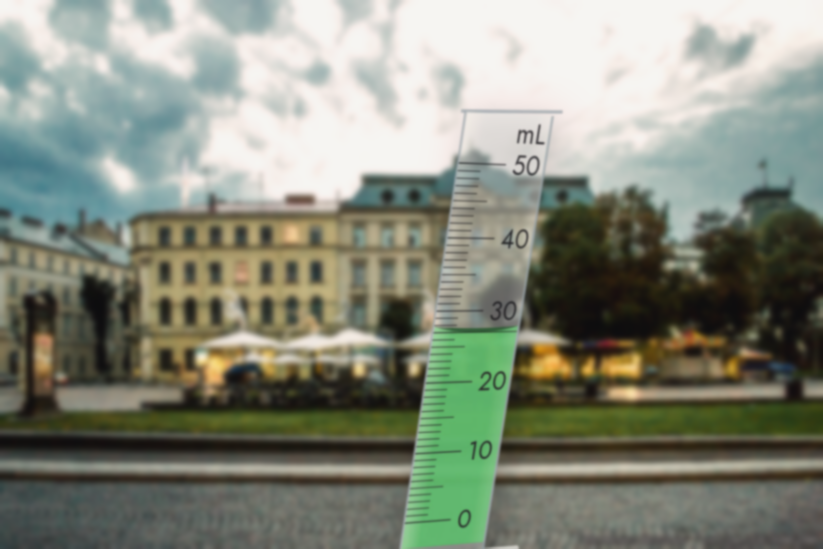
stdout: {"value": 27, "unit": "mL"}
